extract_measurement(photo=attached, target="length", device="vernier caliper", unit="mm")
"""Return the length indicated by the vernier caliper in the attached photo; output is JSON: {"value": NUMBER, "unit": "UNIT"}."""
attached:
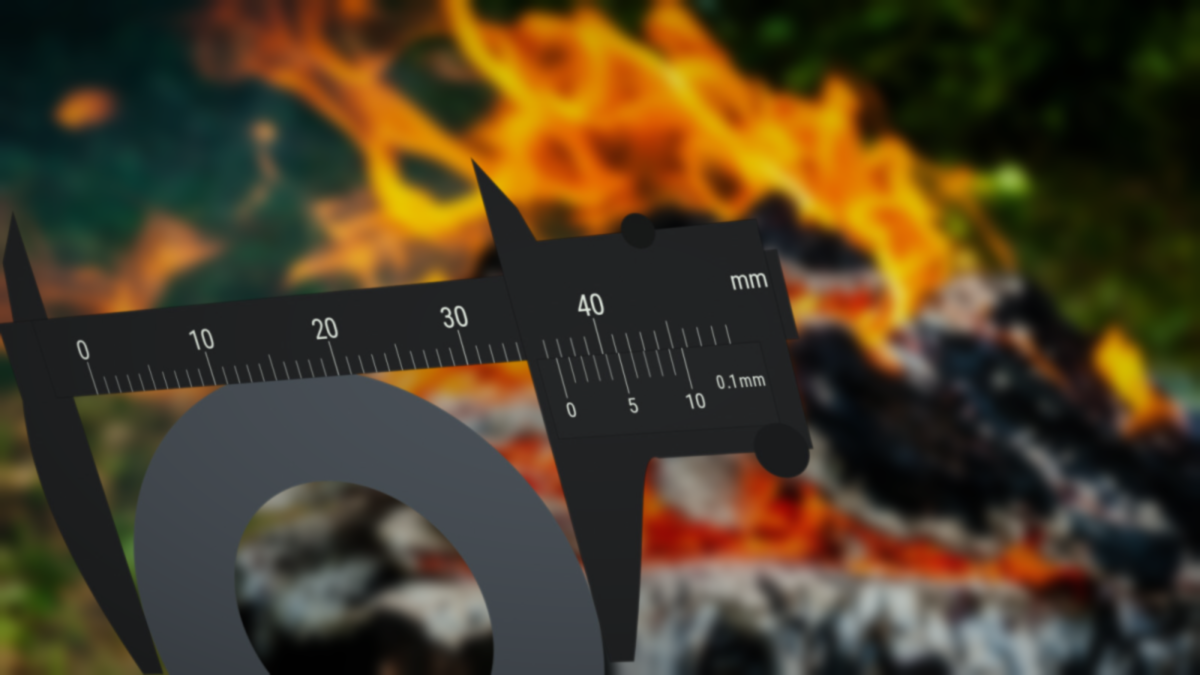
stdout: {"value": 36.6, "unit": "mm"}
